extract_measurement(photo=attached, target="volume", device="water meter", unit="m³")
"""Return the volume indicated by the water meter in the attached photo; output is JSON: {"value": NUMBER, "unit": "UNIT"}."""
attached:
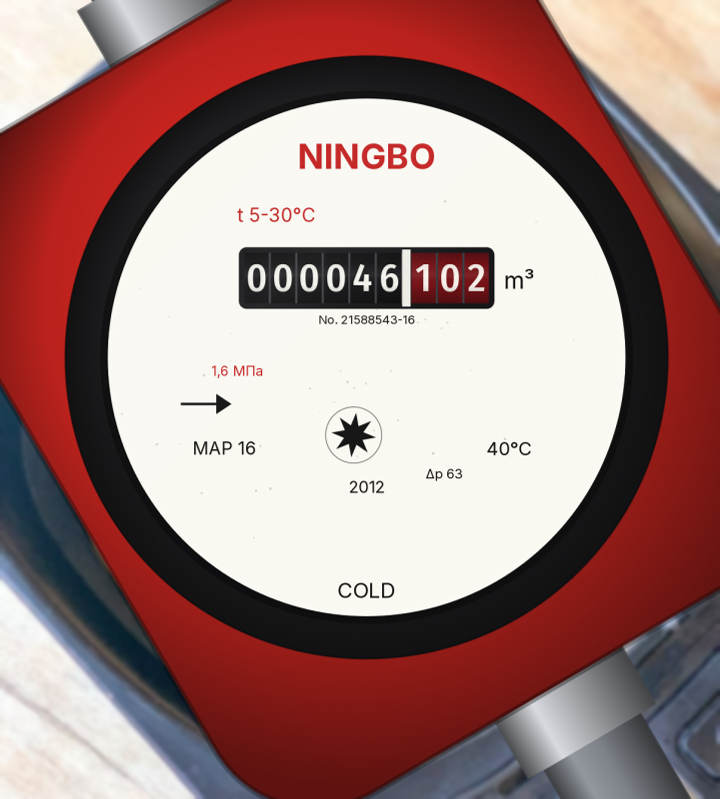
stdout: {"value": 46.102, "unit": "m³"}
